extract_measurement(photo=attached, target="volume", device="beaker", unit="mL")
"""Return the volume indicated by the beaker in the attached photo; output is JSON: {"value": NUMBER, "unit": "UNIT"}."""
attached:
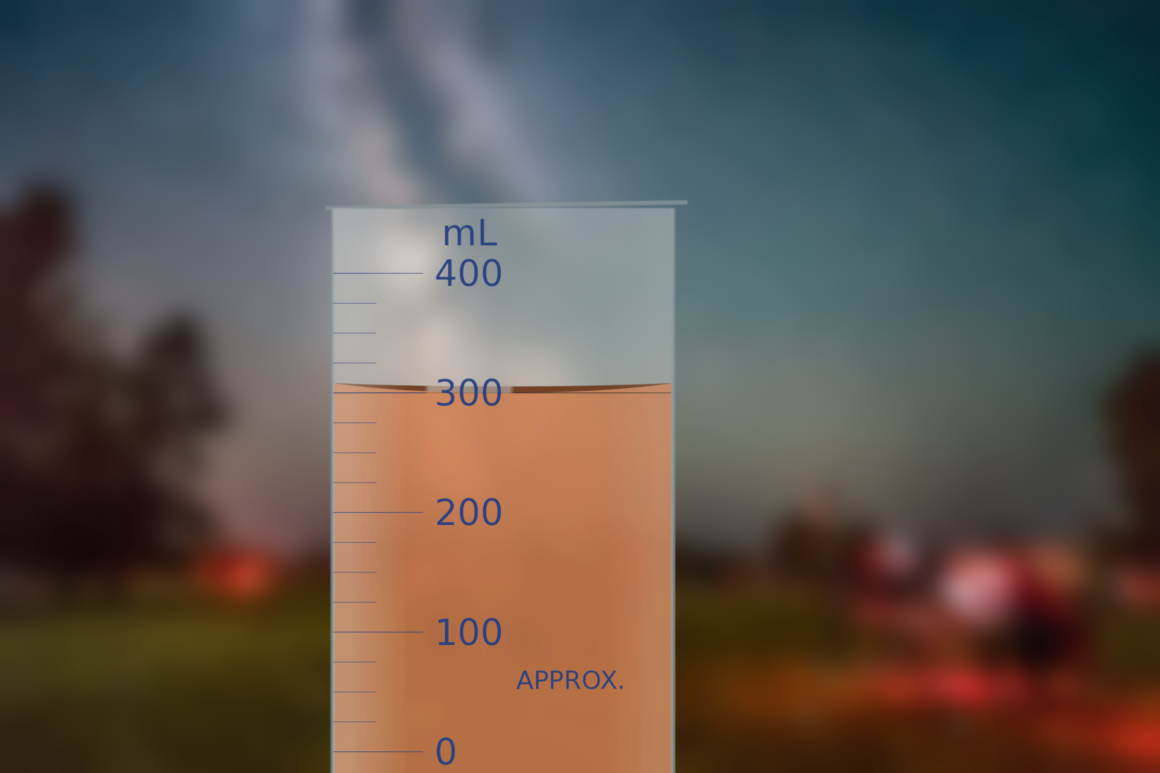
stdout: {"value": 300, "unit": "mL"}
